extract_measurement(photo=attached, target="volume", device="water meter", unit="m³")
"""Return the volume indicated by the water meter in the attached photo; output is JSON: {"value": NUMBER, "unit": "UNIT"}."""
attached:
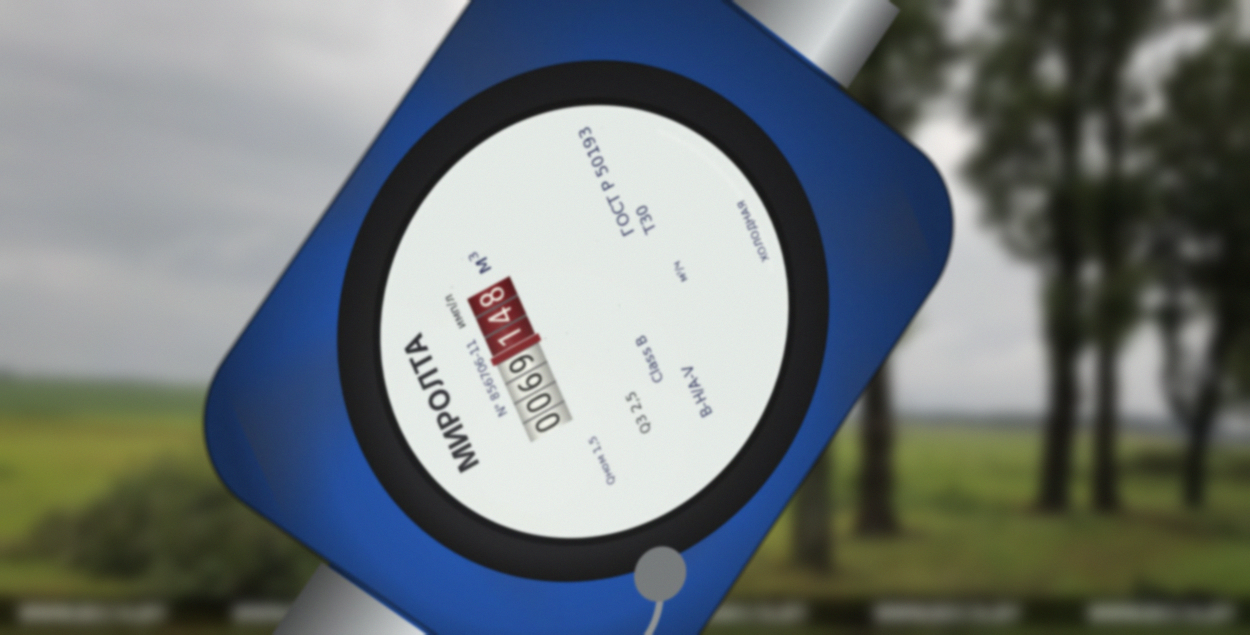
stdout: {"value": 69.148, "unit": "m³"}
